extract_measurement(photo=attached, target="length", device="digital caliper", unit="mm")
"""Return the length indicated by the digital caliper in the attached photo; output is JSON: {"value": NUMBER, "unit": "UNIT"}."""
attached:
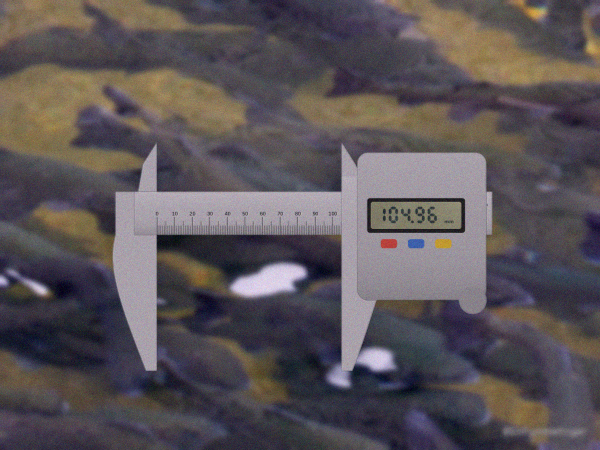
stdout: {"value": 104.96, "unit": "mm"}
